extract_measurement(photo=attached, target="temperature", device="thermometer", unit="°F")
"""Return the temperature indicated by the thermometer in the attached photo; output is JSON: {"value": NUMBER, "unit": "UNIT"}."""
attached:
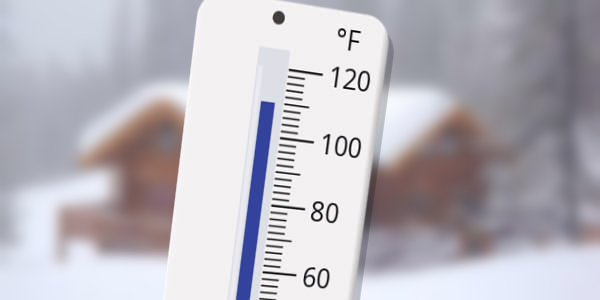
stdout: {"value": 110, "unit": "°F"}
